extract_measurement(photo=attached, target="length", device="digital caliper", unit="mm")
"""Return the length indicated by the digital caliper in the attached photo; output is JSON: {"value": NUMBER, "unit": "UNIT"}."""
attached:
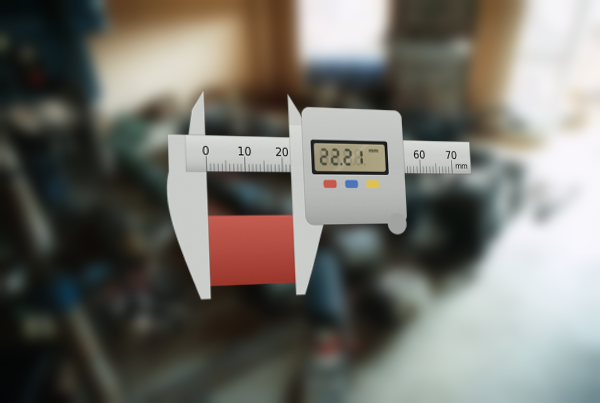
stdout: {"value": 22.21, "unit": "mm"}
